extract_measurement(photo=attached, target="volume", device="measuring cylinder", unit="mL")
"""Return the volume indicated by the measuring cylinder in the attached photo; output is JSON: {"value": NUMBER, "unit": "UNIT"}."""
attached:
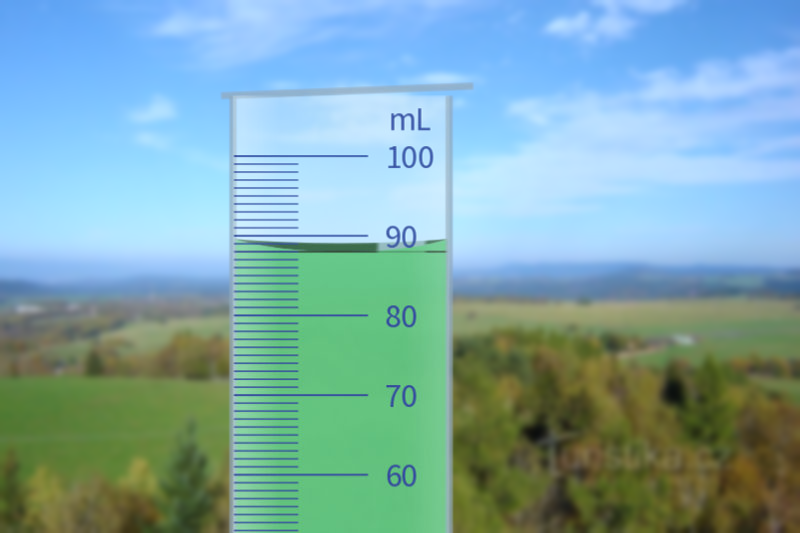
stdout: {"value": 88, "unit": "mL"}
